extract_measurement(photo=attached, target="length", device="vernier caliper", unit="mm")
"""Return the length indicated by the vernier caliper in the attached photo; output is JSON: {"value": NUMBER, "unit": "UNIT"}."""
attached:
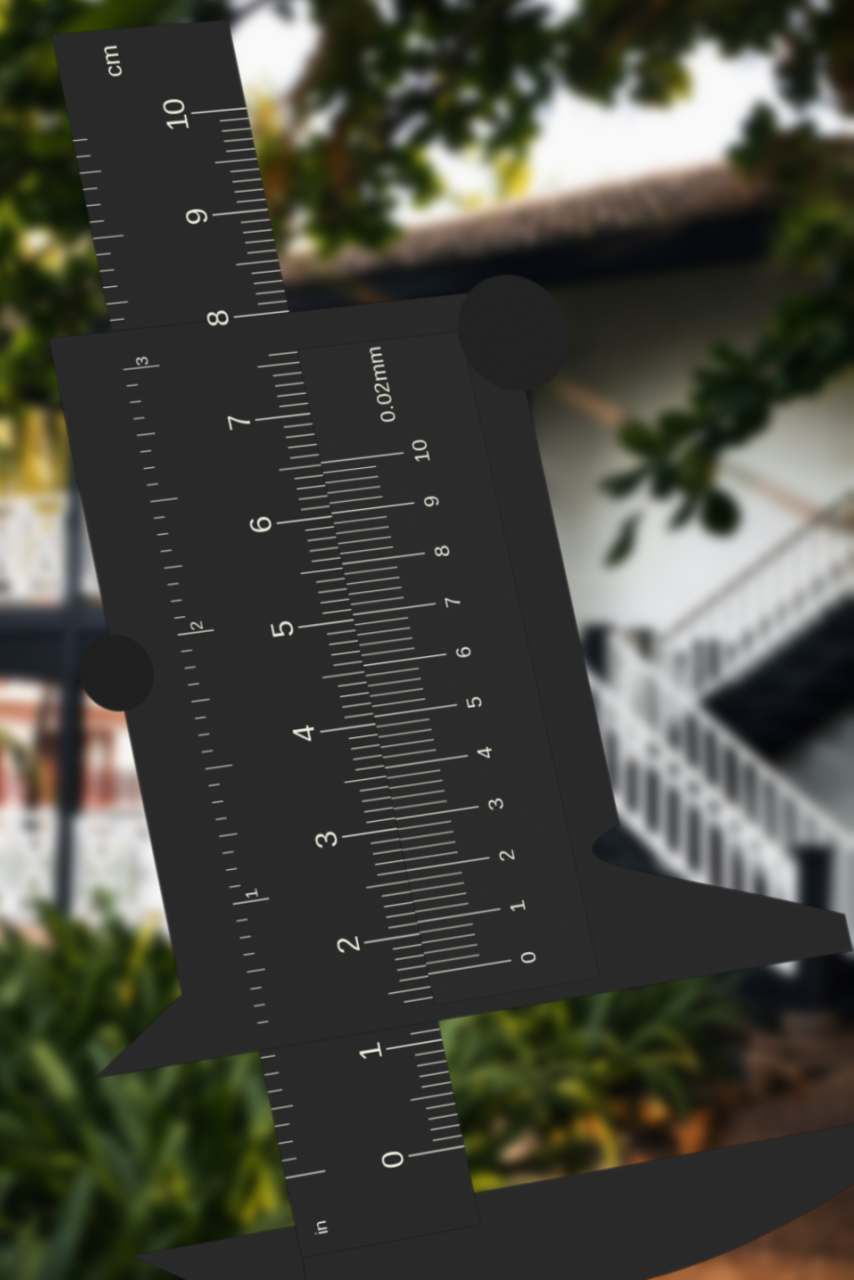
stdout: {"value": 16.2, "unit": "mm"}
